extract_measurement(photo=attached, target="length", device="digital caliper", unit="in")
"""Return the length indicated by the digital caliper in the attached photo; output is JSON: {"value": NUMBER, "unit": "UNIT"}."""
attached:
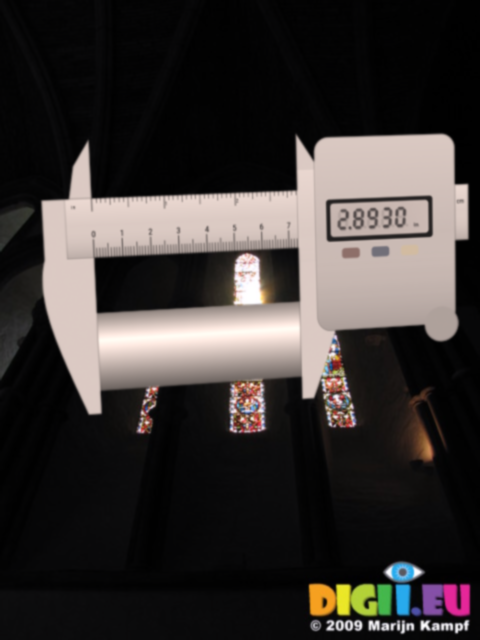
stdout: {"value": 2.8930, "unit": "in"}
